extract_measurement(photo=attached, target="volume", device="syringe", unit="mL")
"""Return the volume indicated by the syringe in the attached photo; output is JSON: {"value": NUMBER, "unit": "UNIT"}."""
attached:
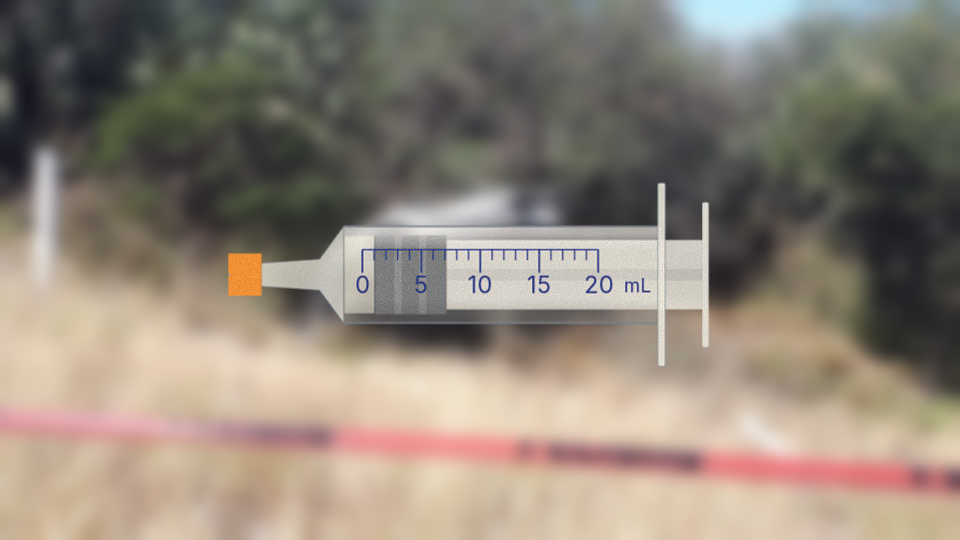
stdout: {"value": 1, "unit": "mL"}
